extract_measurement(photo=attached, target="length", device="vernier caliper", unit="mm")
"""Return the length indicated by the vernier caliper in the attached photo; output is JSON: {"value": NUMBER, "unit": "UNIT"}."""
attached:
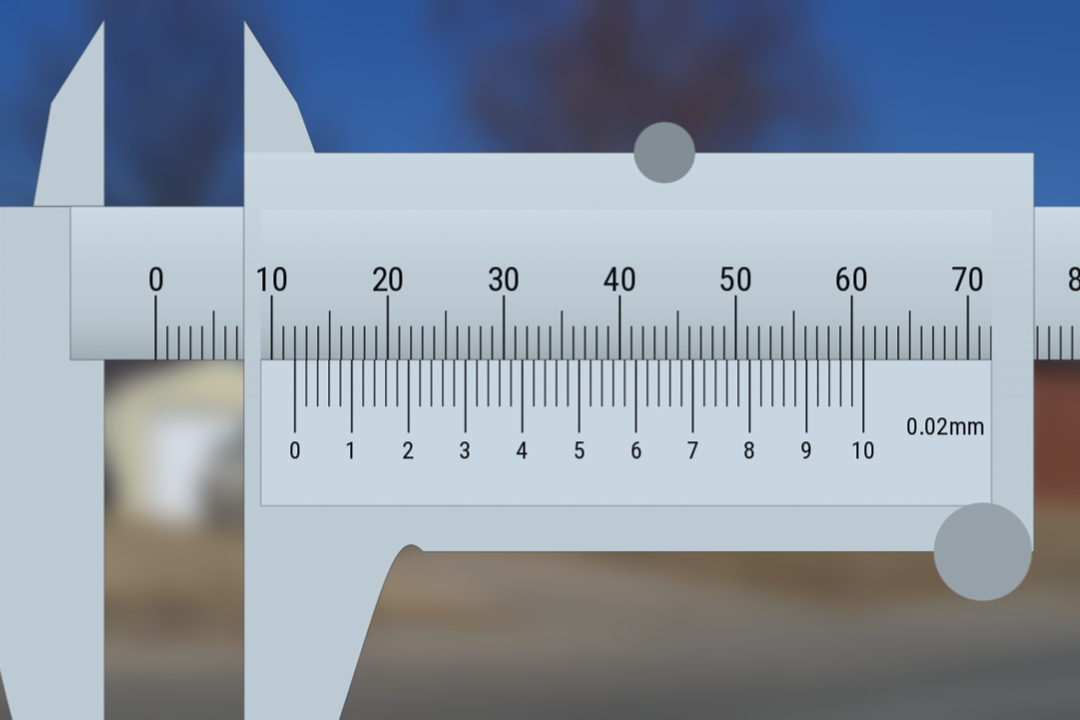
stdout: {"value": 12.0, "unit": "mm"}
